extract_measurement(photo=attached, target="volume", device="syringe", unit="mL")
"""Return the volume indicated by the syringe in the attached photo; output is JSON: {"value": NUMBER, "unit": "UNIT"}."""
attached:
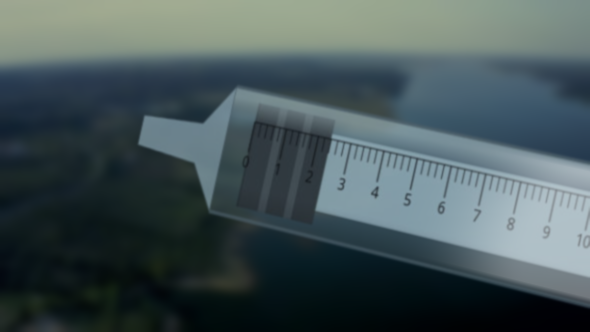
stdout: {"value": 0, "unit": "mL"}
